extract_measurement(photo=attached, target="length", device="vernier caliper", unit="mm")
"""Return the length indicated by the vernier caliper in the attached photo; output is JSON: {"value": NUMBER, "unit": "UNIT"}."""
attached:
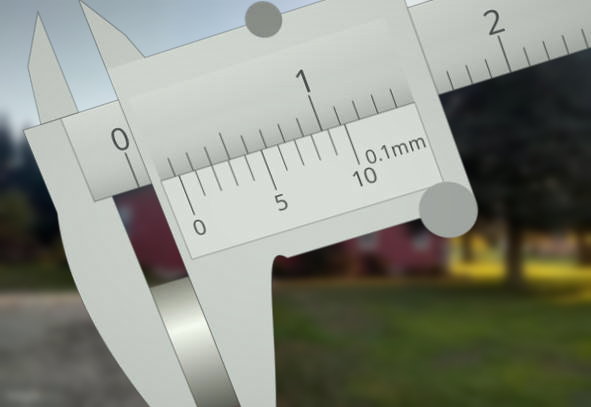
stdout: {"value": 2.2, "unit": "mm"}
